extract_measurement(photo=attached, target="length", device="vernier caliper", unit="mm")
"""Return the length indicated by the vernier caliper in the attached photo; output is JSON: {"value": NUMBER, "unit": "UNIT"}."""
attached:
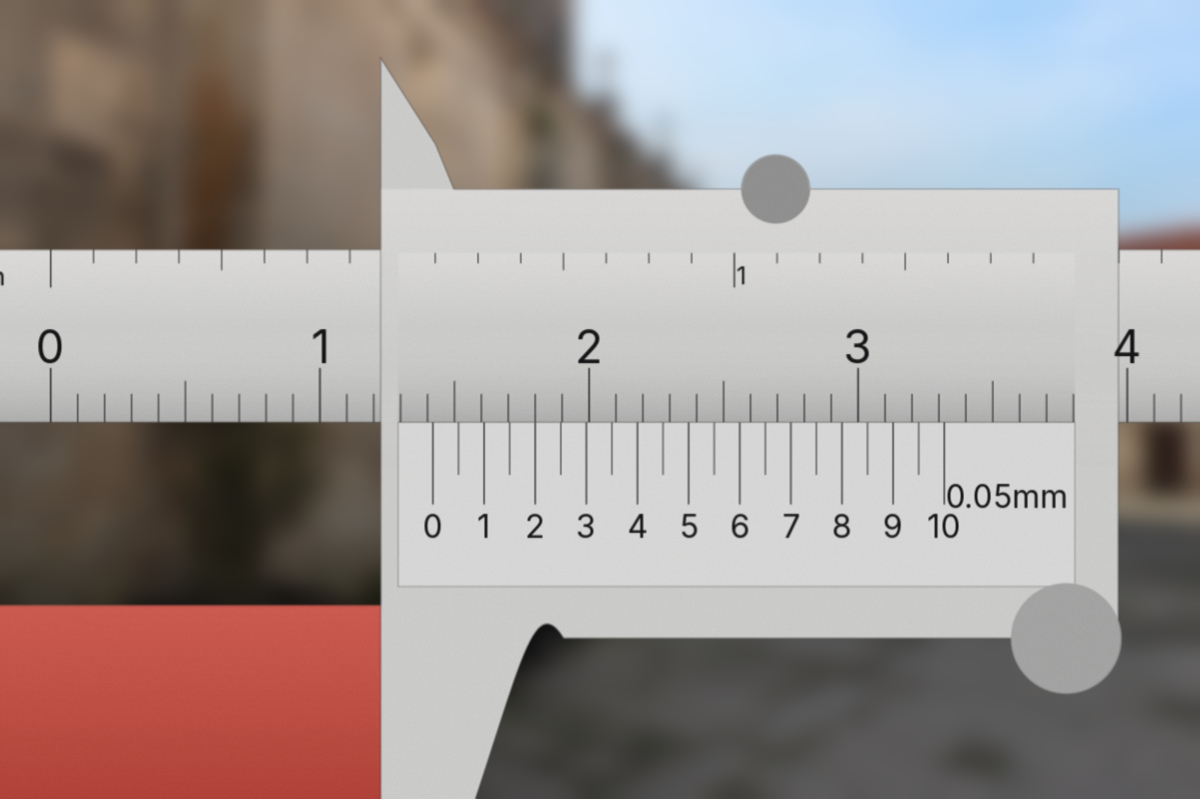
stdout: {"value": 14.20, "unit": "mm"}
